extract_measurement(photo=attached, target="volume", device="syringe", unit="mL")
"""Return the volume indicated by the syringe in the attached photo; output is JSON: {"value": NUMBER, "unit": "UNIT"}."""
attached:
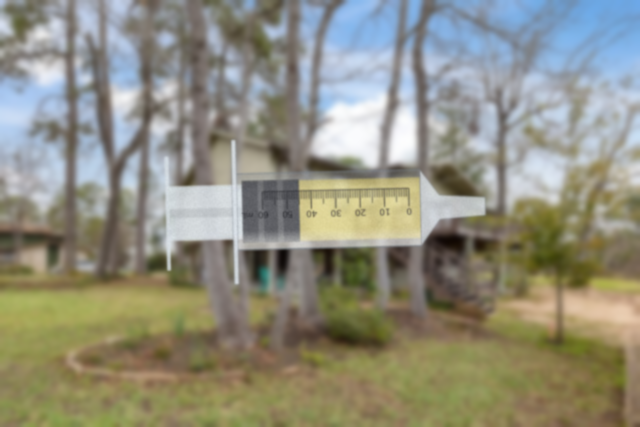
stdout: {"value": 45, "unit": "mL"}
